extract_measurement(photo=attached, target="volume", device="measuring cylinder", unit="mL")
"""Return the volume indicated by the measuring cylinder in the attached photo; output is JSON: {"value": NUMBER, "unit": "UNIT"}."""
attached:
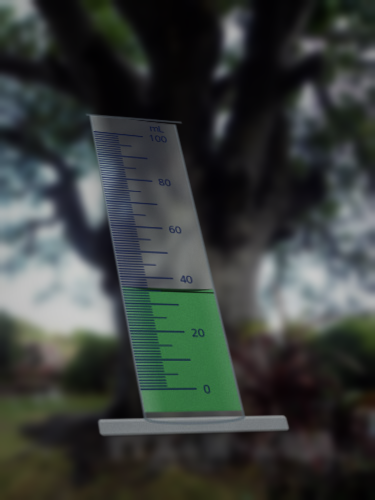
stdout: {"value": 35, "unit": "mL"}
